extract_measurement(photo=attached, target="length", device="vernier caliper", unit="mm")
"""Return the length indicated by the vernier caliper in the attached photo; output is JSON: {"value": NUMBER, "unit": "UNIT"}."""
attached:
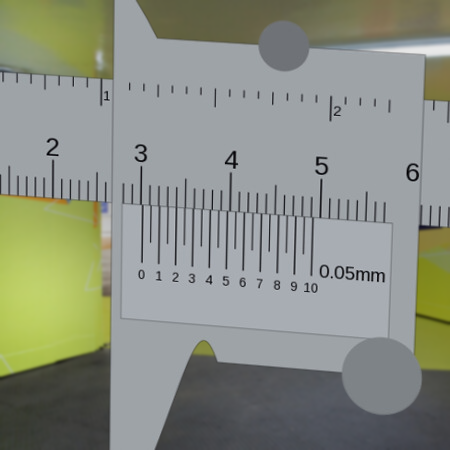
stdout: {"value": 30.2, "unit": "mm"}
